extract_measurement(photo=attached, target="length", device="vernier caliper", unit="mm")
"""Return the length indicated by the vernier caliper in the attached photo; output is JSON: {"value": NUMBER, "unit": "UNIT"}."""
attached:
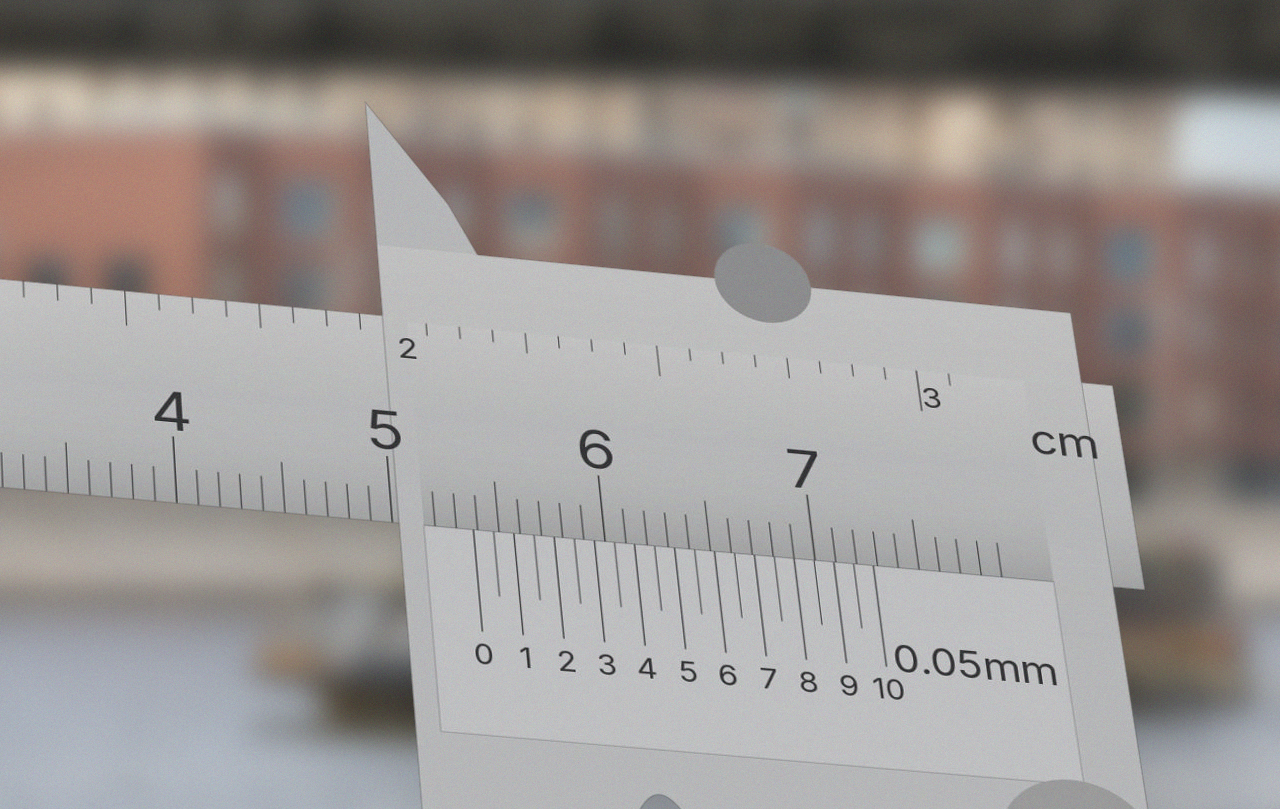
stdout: {"value": 53.8, "unit": "mm"}
